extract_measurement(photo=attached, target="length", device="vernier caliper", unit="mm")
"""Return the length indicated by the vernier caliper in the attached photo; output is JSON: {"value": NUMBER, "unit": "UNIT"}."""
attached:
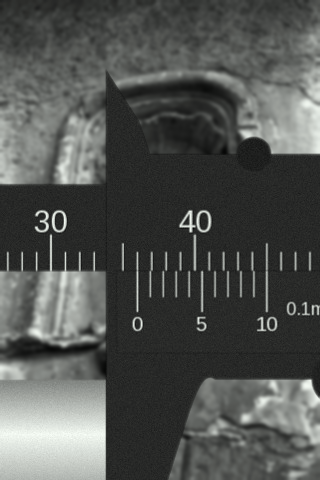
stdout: {"value": 36.0, "unit": "mm"}
